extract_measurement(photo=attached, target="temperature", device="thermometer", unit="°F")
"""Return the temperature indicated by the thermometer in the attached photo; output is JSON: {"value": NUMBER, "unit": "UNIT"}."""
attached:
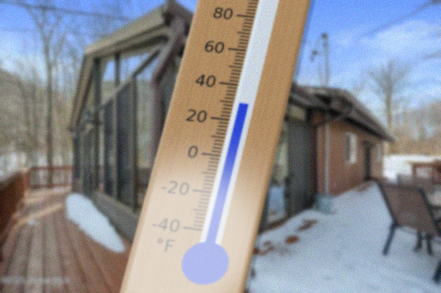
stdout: {"value": 30, "unit": "°F"}
